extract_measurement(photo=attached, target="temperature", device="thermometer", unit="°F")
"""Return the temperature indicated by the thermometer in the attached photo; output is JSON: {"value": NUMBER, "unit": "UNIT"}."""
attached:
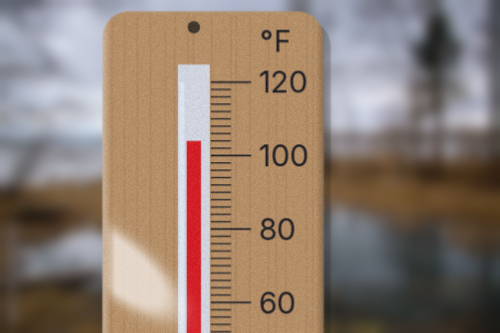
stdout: {"value": 104, "unit": "°F"}
